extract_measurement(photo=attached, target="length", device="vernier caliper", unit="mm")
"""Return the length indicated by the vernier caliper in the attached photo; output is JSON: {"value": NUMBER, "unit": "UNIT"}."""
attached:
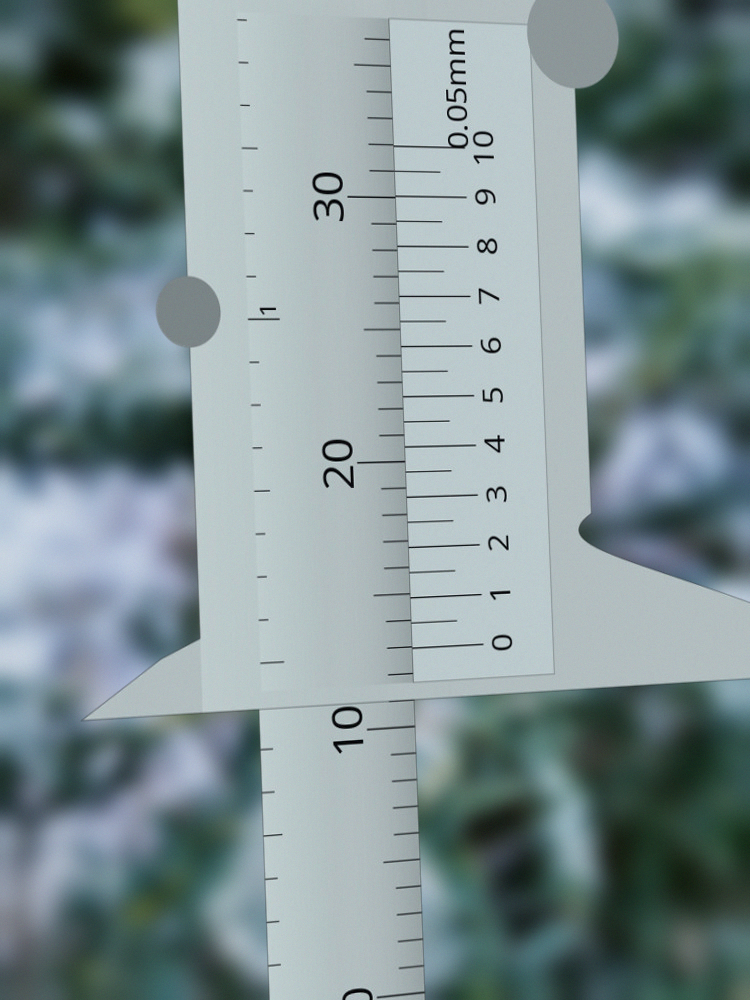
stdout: {"value": 12.95, "unit": "mm"}
